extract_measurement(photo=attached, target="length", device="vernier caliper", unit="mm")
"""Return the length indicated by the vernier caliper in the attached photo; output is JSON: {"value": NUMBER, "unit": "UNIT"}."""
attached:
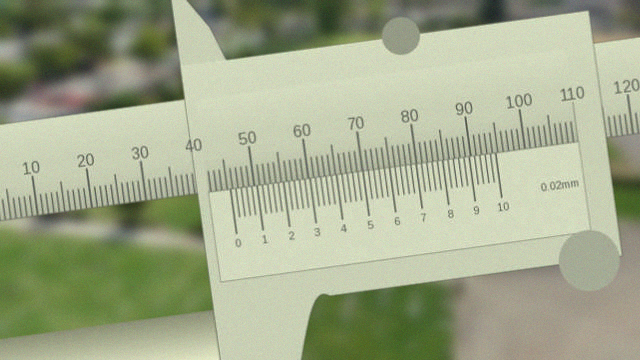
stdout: {"value": 45.6, "unit": "mm"}
